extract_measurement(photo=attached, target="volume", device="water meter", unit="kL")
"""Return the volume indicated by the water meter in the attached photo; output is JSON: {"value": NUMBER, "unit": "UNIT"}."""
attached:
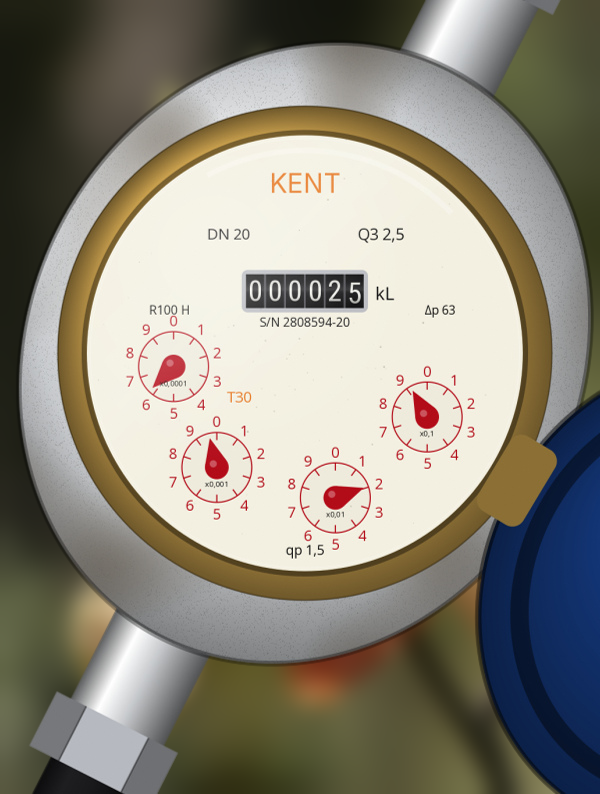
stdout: {"value": 24.9196, "unit": "kL"}
